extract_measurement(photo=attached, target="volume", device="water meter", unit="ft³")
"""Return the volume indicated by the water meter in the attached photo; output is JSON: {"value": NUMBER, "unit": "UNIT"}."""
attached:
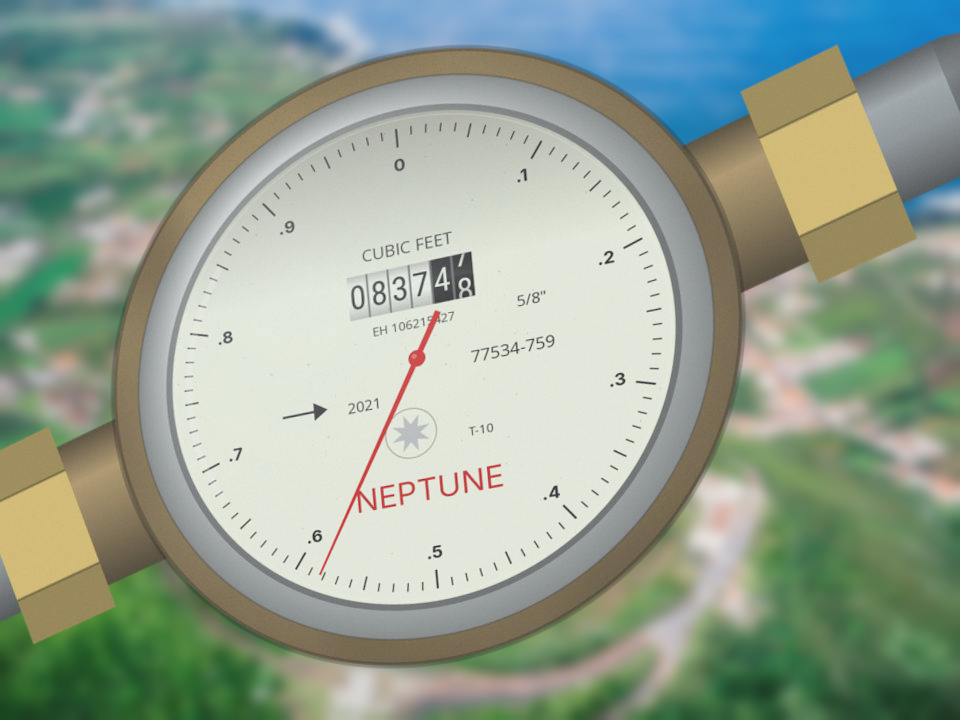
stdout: {"value": 83747.58, "unit": "ft³"}
